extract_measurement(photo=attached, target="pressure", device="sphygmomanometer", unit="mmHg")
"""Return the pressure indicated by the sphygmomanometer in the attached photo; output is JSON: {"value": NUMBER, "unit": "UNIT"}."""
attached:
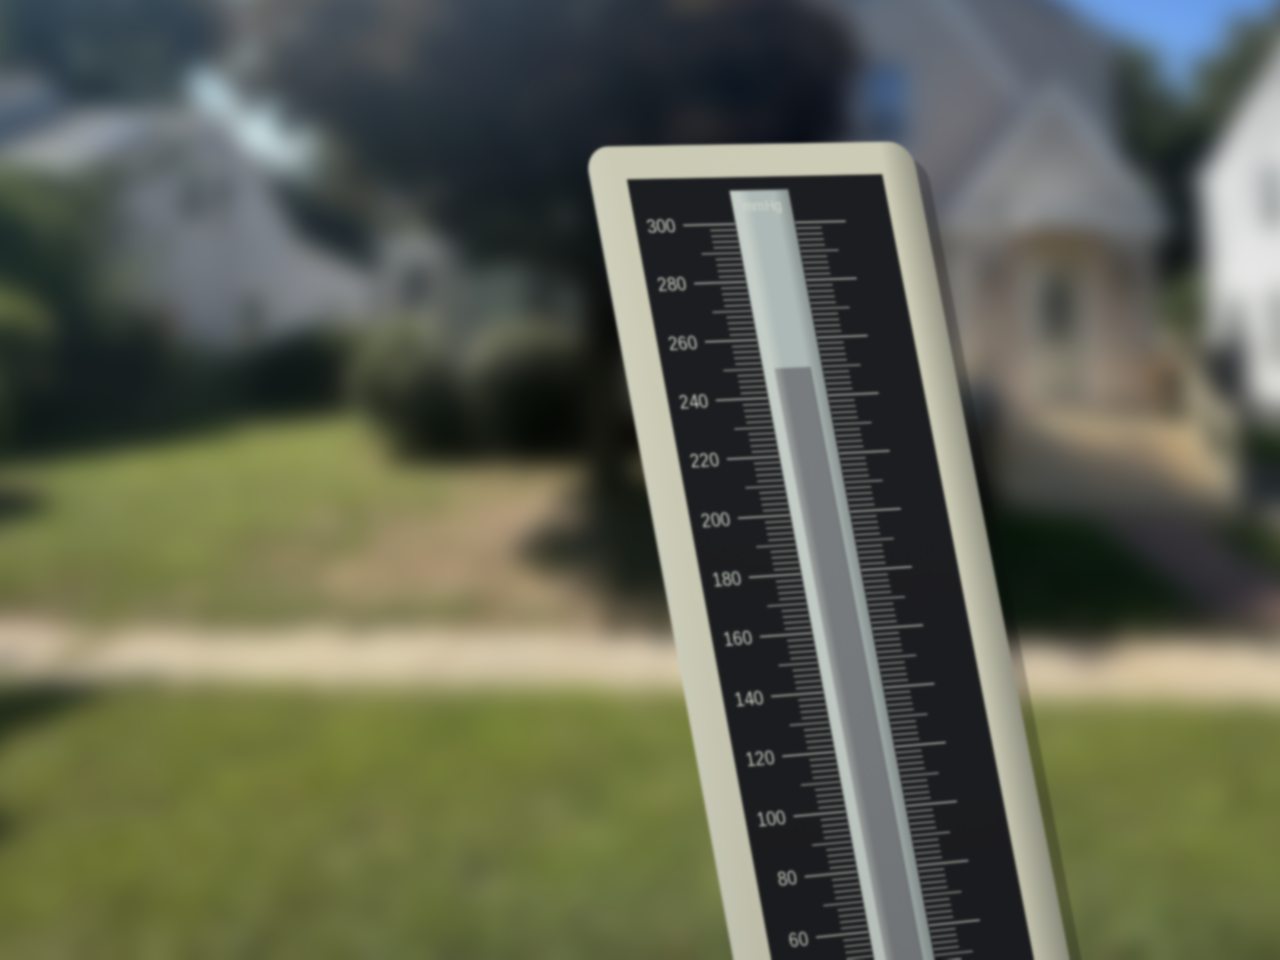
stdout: {"value": 250, "unit": "mmHg"}
